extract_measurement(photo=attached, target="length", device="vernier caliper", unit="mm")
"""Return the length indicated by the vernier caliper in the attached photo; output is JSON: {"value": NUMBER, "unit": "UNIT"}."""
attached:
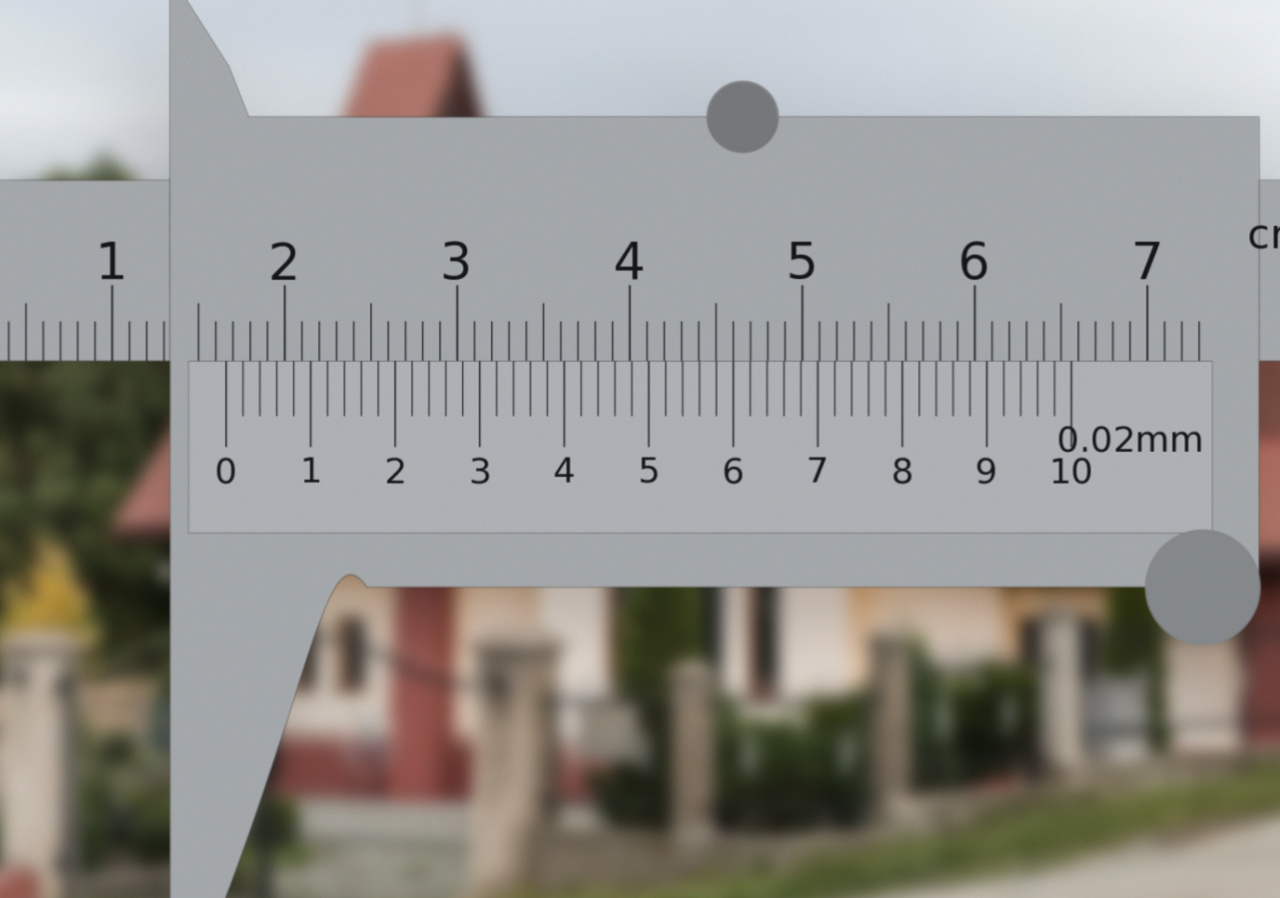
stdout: {"value": 16.6, "unit": "mm"}
